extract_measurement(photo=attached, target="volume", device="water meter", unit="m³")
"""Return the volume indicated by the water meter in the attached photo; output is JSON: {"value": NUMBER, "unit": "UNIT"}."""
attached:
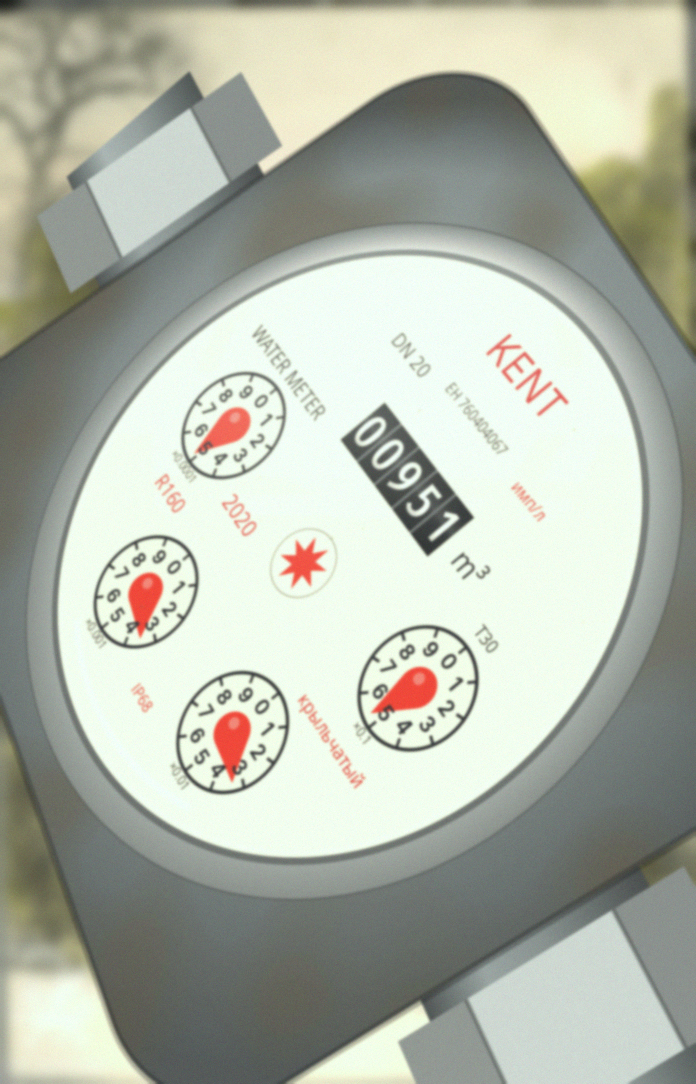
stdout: {"value": 951.5335, "unit": "m³"}
